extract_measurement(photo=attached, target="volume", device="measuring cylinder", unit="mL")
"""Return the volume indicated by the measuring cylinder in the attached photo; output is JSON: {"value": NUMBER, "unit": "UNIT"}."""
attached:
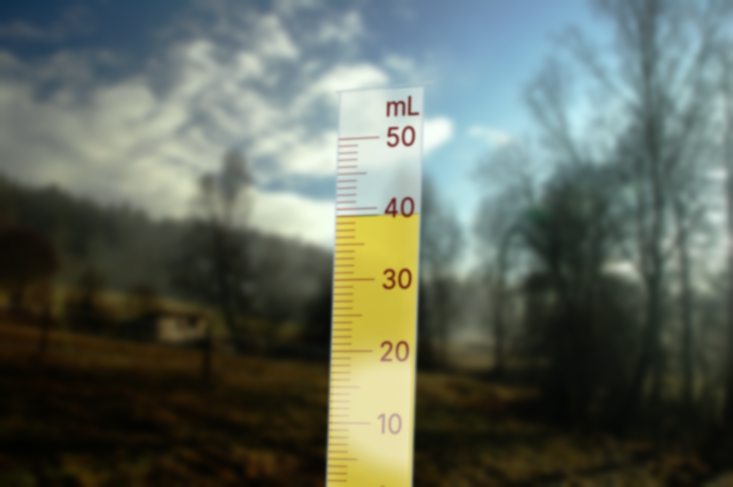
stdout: {"value": 39, "unit": "mL"}
